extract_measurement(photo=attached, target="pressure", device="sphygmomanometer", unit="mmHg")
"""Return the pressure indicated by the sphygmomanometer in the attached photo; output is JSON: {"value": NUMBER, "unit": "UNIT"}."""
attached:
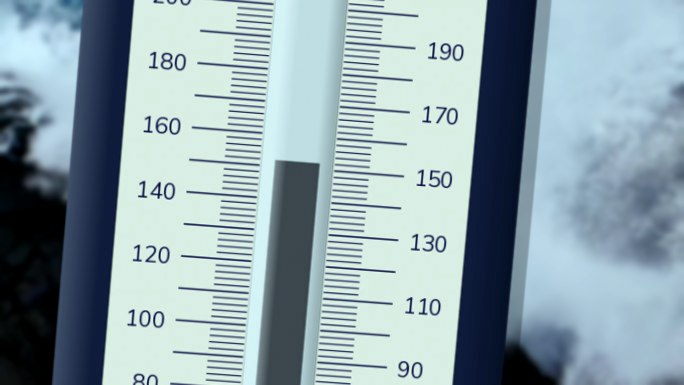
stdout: {"value": 152, "unit": "mmHg"}
